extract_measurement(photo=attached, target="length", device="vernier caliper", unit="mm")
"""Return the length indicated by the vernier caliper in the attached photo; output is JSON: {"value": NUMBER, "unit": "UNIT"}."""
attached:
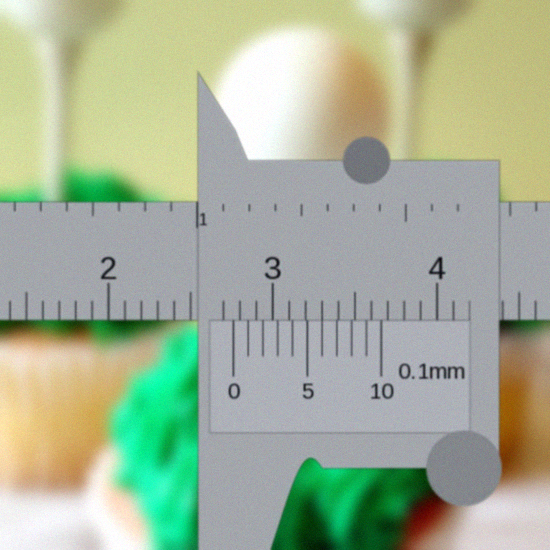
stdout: {"value": 27.6, "unit": "mm"}
